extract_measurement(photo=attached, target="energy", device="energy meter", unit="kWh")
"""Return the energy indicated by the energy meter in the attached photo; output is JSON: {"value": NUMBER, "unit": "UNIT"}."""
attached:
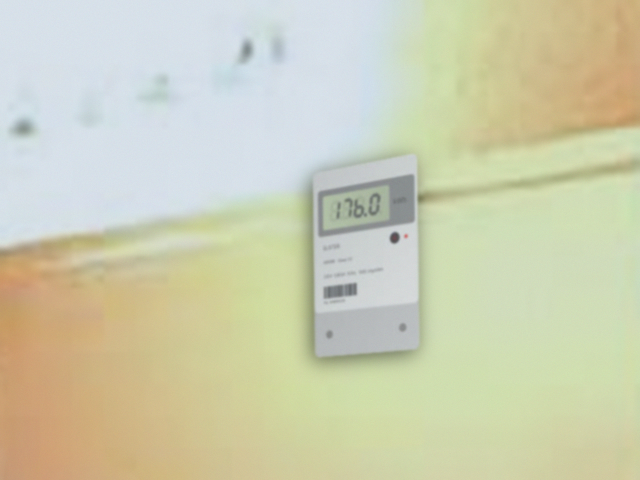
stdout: {"value": 176.0, "unit": "kWh"}
